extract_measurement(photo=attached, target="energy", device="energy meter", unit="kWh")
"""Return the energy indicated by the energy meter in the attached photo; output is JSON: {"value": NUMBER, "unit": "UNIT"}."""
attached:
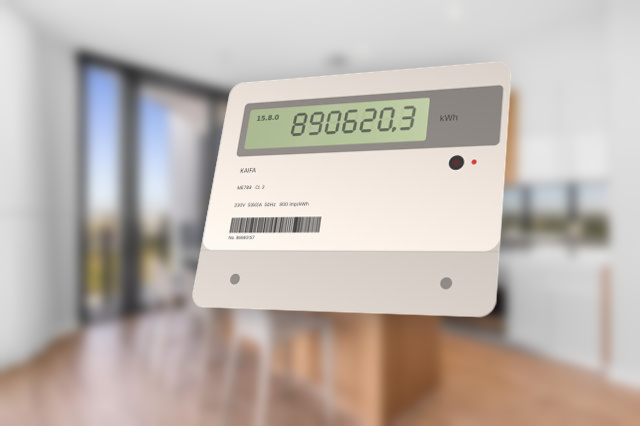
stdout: {"value": 890620.3, "unit": "kWh"}
